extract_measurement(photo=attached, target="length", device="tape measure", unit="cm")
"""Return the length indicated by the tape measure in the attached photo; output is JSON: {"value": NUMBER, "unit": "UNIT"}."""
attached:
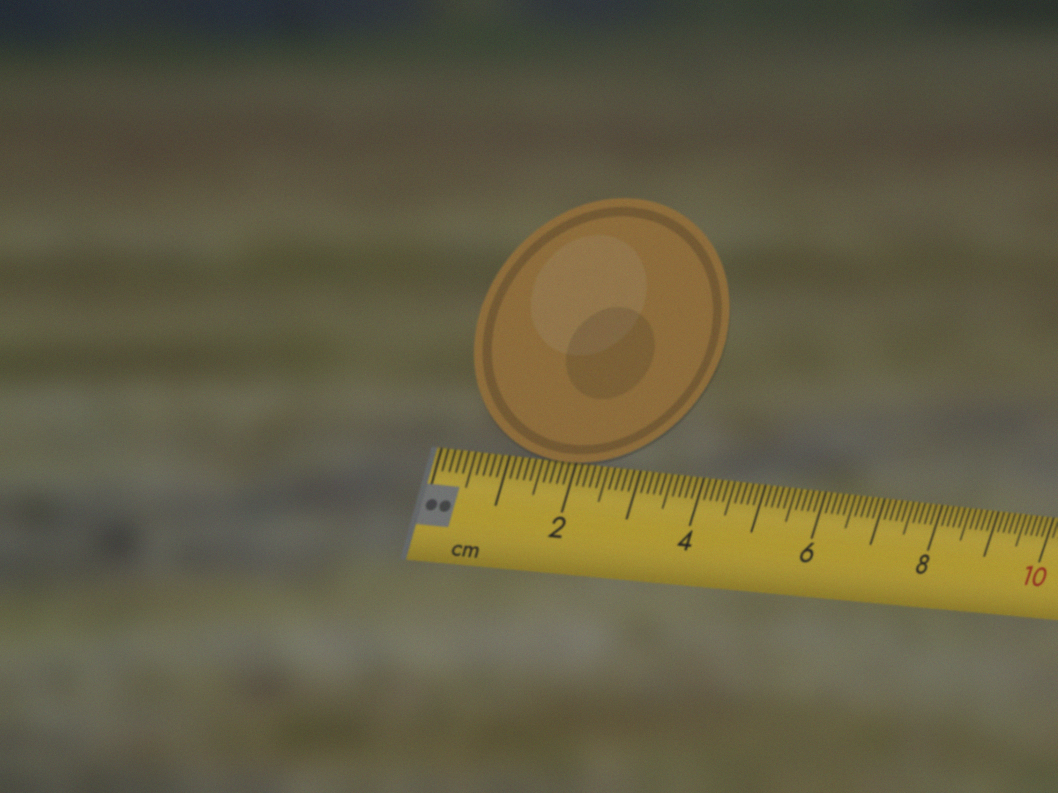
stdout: {"value": 3.7, "unit": "cm"}
